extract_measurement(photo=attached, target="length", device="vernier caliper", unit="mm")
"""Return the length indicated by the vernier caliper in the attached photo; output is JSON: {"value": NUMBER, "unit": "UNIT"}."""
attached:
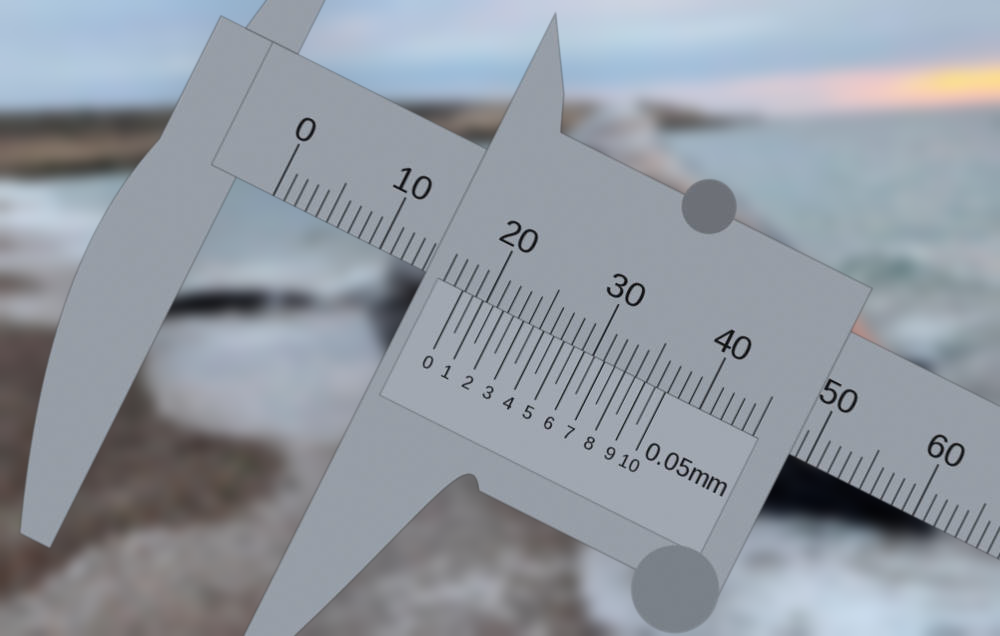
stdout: {"value": 17.8, "unit": "mm"}
